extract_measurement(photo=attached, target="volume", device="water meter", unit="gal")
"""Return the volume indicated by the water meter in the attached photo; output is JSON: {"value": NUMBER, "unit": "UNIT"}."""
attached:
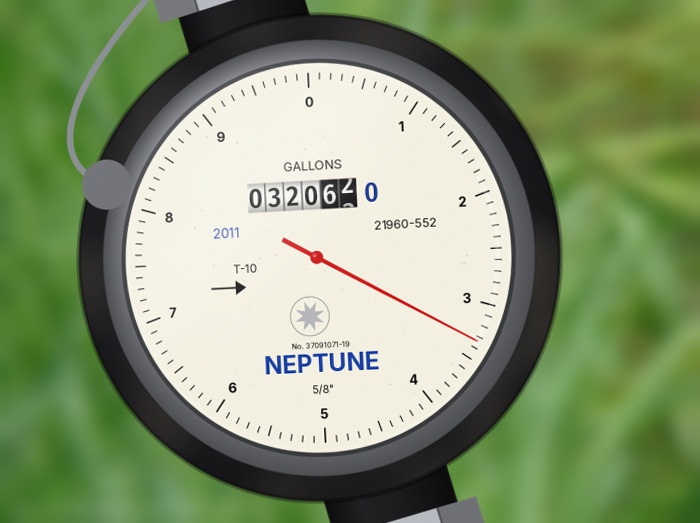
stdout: {"value": 320623.3, "unit": "gal"}
